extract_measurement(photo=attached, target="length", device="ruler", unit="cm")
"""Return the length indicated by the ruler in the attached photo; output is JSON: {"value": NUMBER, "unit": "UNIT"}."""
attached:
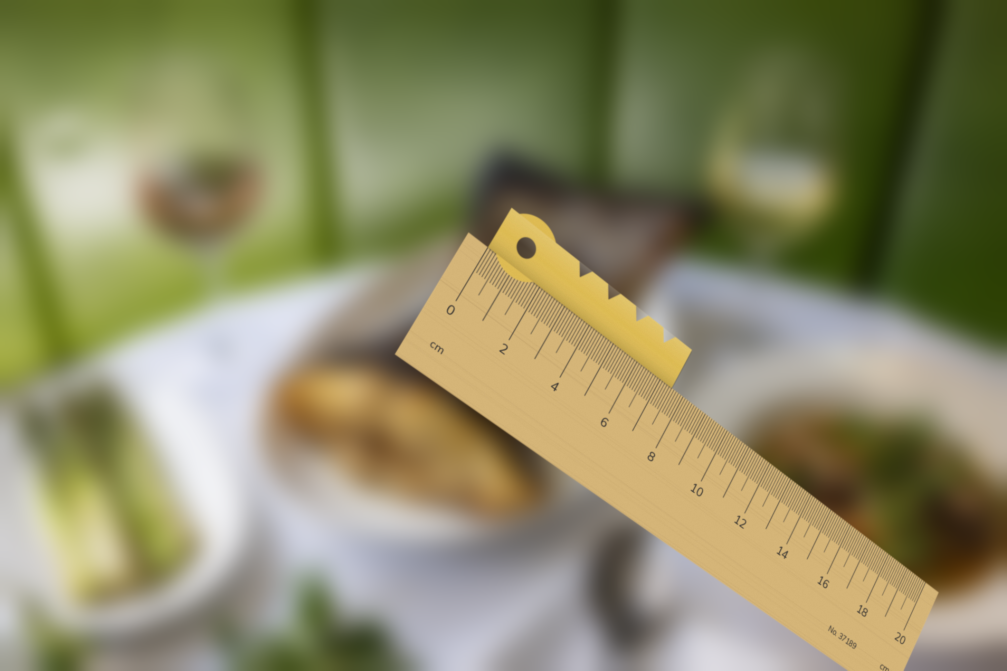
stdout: {"value": 7.5, "unit": "cm"}
